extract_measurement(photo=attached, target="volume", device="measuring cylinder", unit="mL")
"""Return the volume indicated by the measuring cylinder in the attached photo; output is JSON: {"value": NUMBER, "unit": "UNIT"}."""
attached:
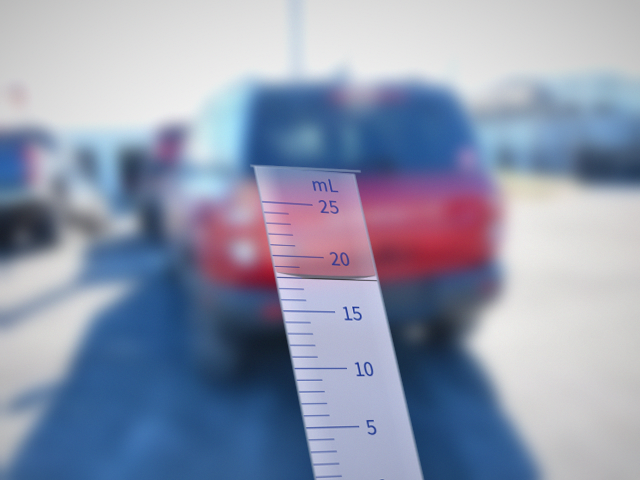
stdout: {"value": 18, "unit": "mL"}
